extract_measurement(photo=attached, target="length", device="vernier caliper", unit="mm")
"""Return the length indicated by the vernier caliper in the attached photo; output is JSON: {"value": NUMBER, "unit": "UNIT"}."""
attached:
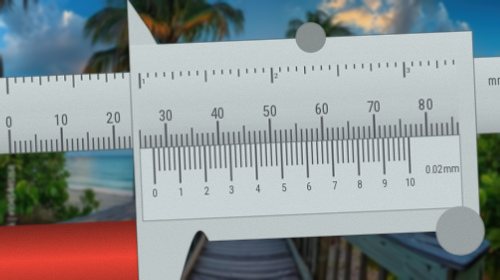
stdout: {"value": 27.5, "unit": "mm"}
